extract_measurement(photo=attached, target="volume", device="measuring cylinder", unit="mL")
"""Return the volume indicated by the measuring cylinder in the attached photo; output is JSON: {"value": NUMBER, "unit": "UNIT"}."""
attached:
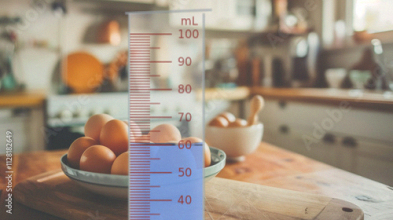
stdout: {"value": 60, "unit": "mL"}
